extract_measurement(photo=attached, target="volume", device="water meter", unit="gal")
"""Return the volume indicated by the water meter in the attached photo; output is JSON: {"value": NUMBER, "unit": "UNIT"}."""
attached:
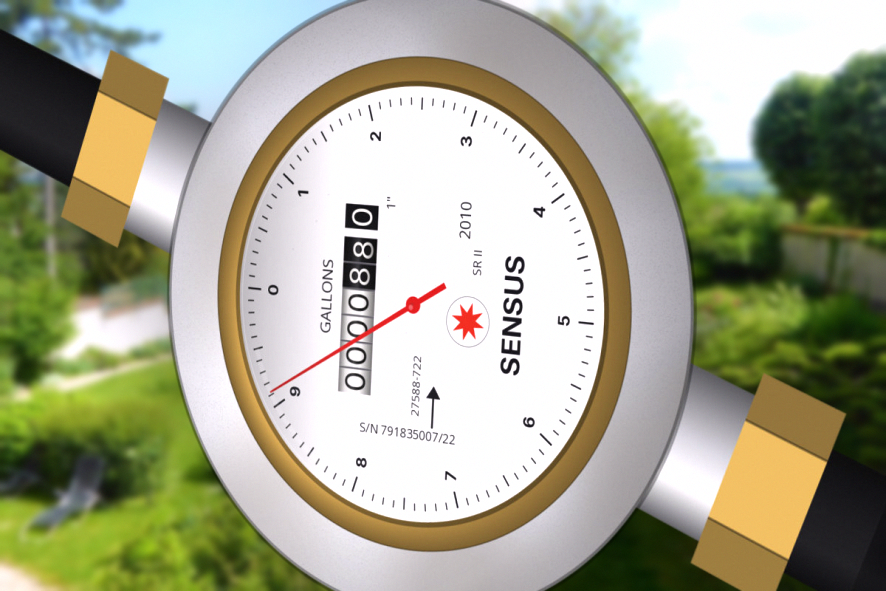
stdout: {"value": 879.1, "unit": "gal"}
